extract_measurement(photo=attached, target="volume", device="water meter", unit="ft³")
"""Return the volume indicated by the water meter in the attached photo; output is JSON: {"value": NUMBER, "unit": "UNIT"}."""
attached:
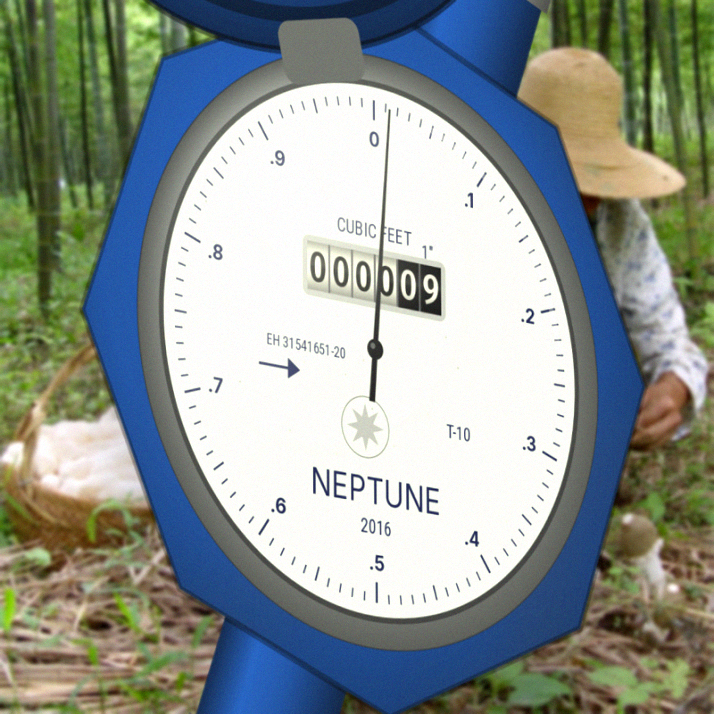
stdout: {"value": 9.01, "unit": "ft³"}
